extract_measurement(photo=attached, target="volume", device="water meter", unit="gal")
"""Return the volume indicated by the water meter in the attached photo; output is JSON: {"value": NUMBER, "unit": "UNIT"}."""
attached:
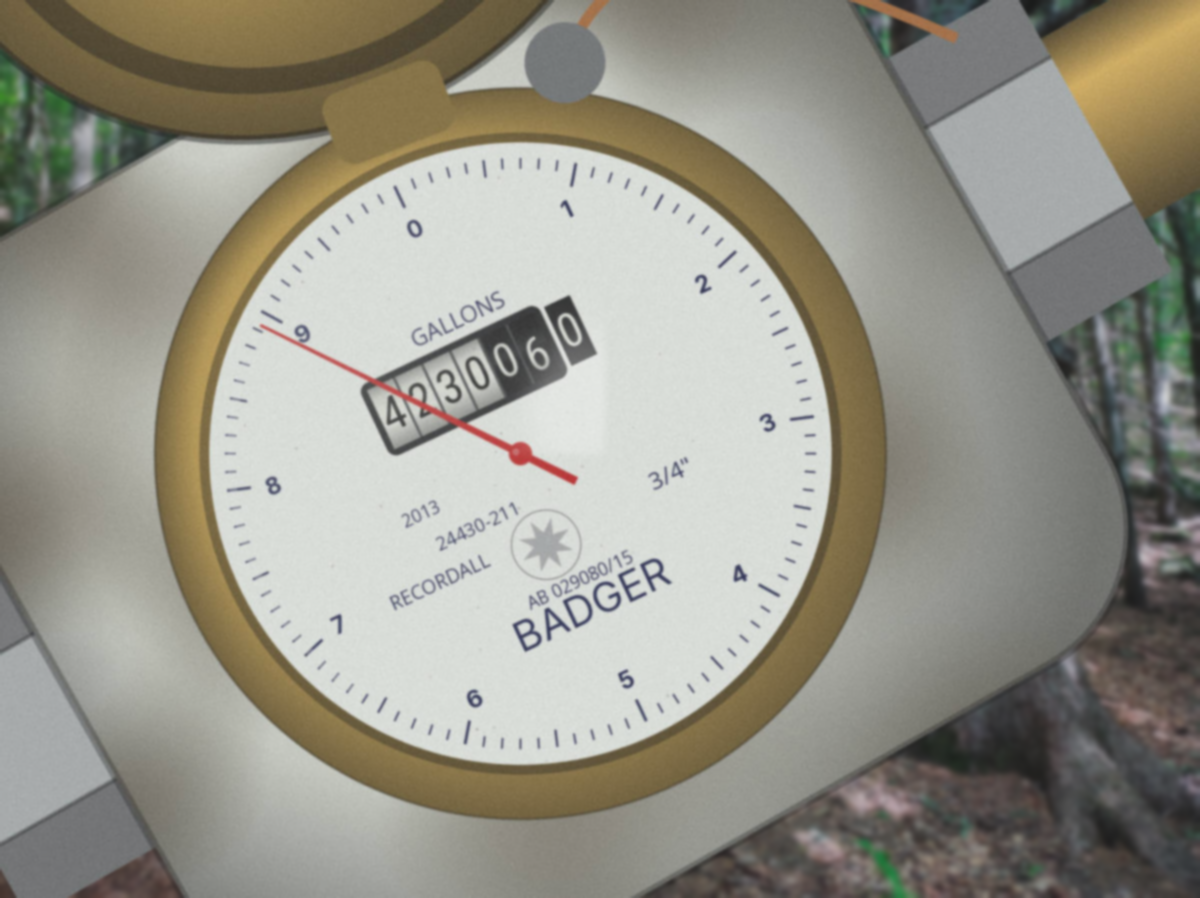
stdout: {"value": 4230058.9, "unit": "gal"}
